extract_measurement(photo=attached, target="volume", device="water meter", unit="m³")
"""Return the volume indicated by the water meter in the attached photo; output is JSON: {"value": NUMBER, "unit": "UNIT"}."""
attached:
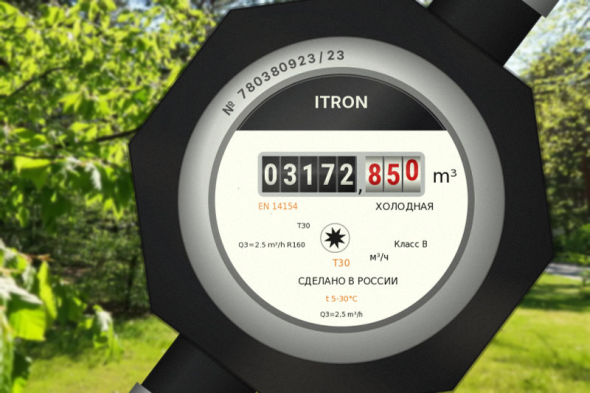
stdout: {"value": 3172.850, "unit": "m³"}
